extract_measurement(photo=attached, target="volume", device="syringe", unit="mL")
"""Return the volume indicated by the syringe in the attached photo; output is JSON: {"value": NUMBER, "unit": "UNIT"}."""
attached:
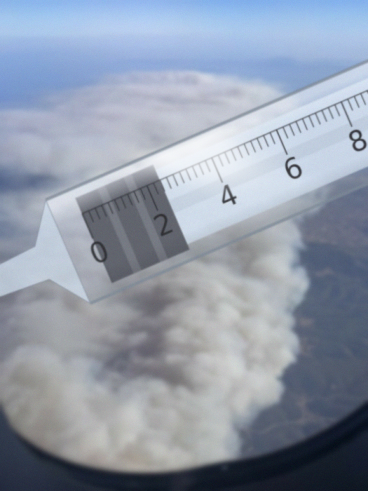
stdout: {"value": 0, "unit": "mL"}
